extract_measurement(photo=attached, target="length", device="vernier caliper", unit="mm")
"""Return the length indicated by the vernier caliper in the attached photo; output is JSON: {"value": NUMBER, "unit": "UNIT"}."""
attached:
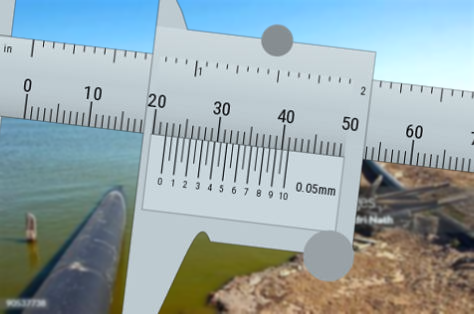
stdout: {"value": 22.0, "unit": "mm"}
